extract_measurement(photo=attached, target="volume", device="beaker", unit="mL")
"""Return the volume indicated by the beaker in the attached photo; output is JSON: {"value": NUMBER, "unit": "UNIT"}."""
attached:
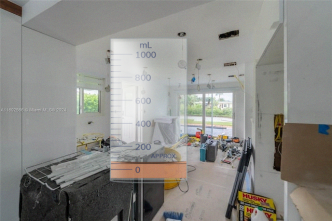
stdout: {"value": 50, "unit": "mL"}
